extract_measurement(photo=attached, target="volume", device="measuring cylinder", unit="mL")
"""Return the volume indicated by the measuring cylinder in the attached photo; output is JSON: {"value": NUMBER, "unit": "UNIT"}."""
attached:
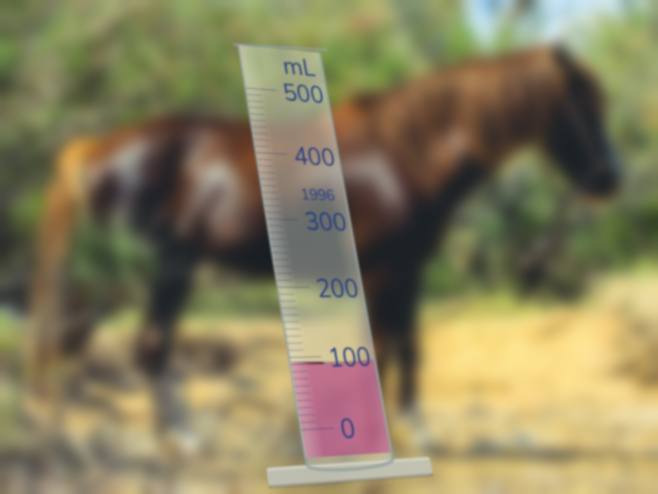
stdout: {"value": 90, "unit": "mL"}
